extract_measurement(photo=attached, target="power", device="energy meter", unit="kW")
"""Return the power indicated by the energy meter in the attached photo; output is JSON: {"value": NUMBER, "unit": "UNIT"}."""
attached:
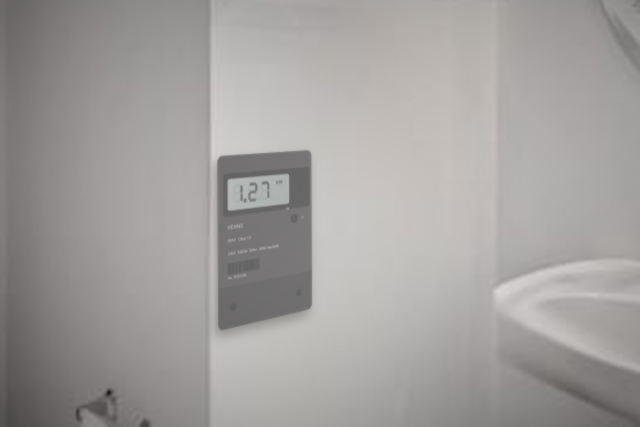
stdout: {"value": 1.27, "unit": "kW"}
